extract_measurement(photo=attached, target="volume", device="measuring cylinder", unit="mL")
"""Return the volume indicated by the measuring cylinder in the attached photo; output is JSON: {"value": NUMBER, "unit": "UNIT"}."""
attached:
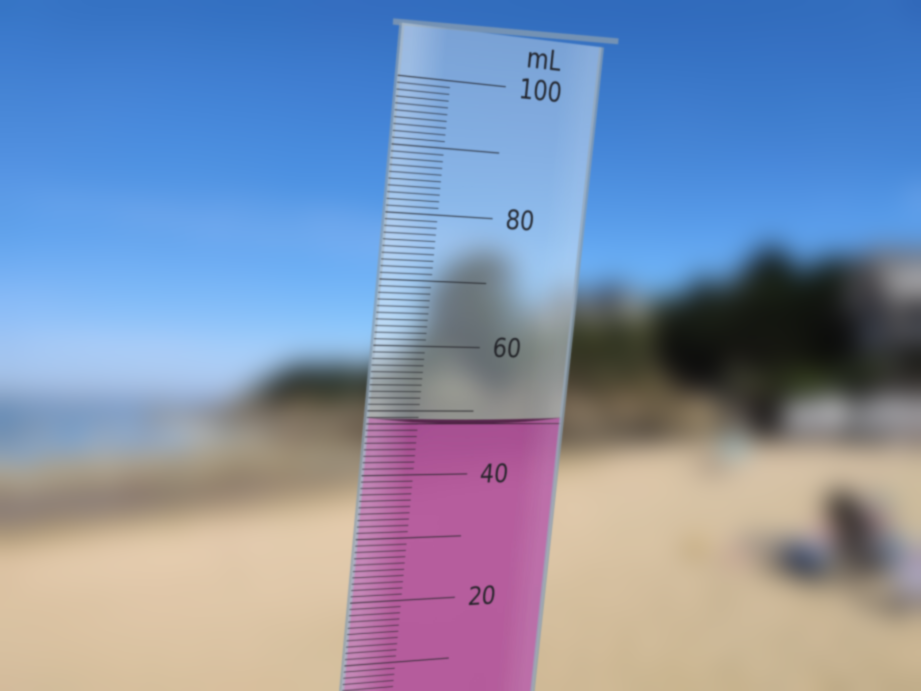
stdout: {"value": 48, "unit": "mL"}
